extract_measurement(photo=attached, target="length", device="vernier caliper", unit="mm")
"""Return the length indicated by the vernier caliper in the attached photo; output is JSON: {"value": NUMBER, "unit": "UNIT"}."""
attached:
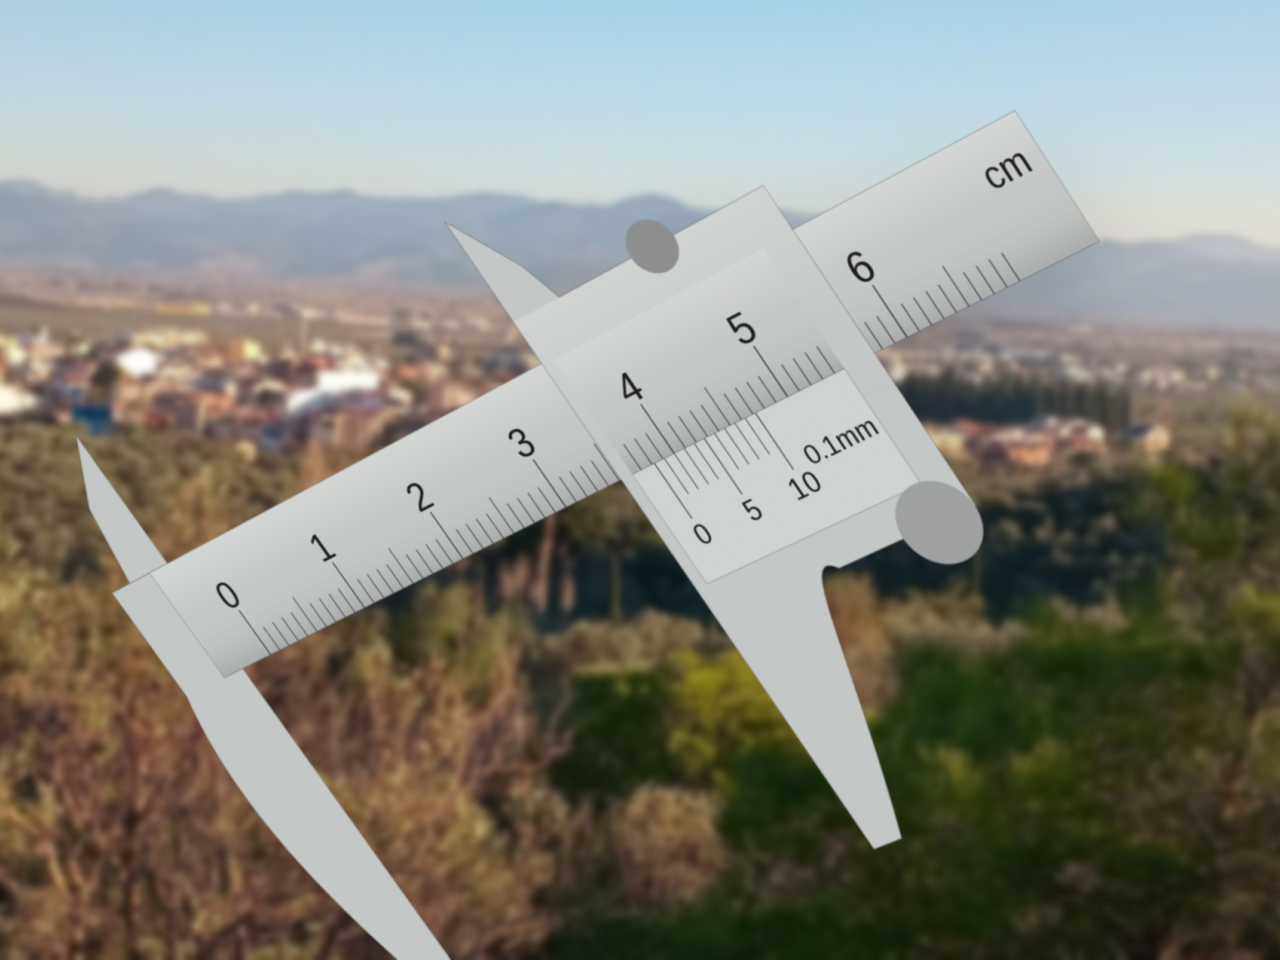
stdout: {"value": 38.2, "unit": "mm"}
